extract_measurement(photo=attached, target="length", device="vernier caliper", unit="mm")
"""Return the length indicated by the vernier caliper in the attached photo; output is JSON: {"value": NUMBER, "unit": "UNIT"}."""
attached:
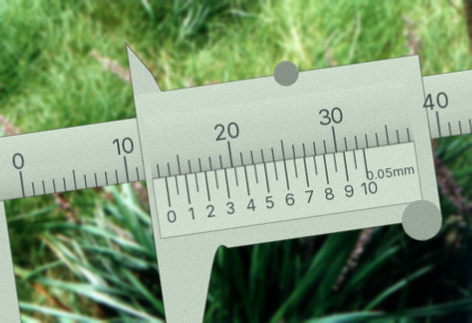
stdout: {"value": 13.6, "unit": "mm"}
